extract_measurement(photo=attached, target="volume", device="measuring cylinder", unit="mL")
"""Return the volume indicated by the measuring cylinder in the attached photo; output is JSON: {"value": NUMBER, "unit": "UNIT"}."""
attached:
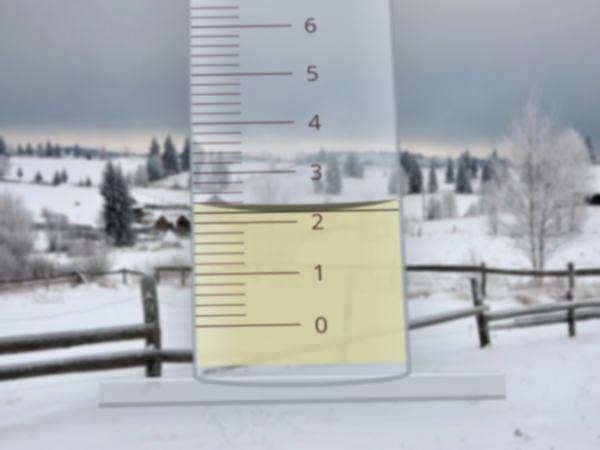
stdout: {"value": 2.2, "unit": "mL"}
